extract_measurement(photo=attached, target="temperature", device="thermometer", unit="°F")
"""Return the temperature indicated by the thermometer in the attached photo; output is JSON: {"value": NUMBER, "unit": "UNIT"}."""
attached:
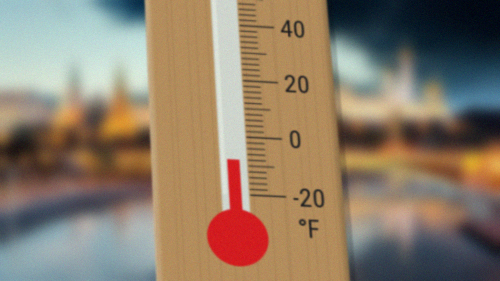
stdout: {"value": -8, "unit": "°F"}
